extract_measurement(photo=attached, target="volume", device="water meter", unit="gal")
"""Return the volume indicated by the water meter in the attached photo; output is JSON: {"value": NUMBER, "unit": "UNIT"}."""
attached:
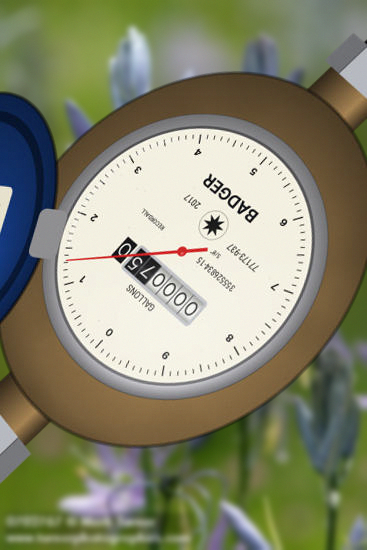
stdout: {"value": 751.3, "unit": "gal"}
